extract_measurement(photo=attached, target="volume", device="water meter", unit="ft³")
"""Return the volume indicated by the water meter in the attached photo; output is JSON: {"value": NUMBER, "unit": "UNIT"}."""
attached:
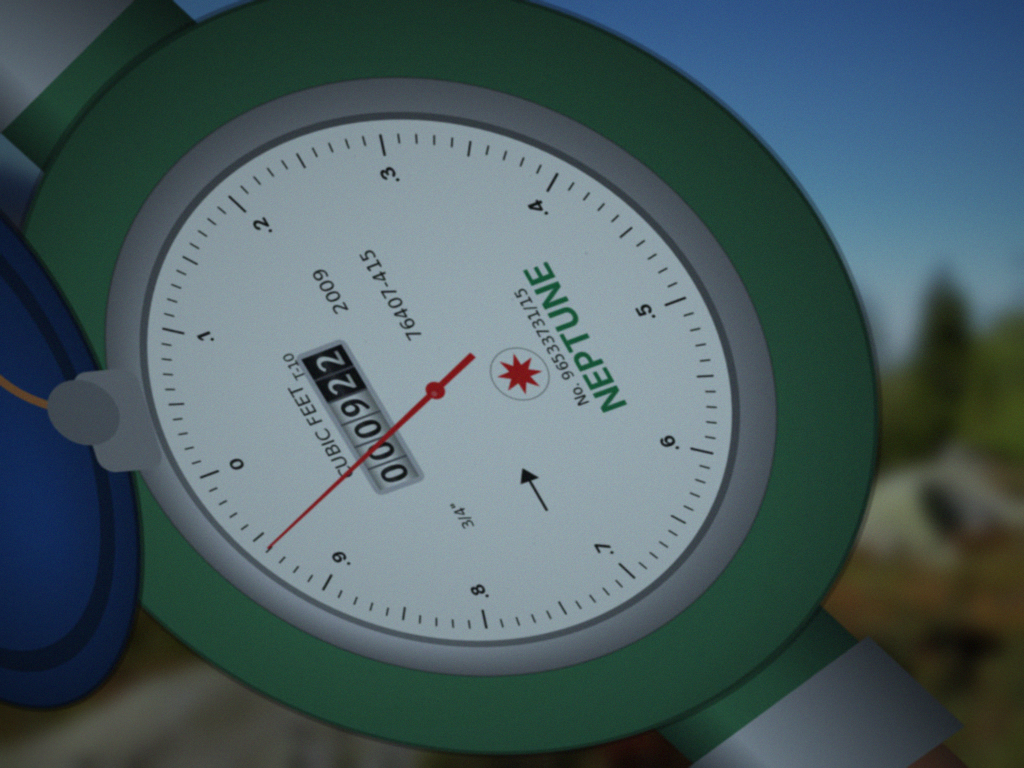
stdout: {"value": 921.94, "unit": "ft³"}
